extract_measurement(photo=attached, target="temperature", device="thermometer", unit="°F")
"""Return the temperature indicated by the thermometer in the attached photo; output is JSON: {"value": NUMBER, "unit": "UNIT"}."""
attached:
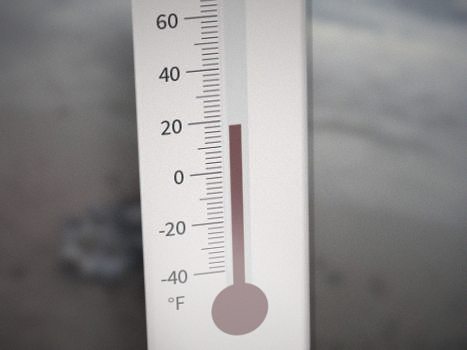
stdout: {"value": 18, "unit": "°F"}
